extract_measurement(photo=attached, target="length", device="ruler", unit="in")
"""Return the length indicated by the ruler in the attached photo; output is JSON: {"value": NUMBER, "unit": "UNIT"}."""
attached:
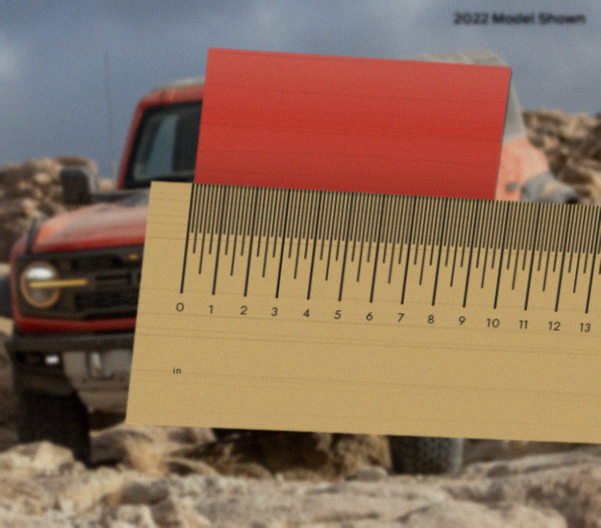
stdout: {"value": 9.5, "unit": "in"}
